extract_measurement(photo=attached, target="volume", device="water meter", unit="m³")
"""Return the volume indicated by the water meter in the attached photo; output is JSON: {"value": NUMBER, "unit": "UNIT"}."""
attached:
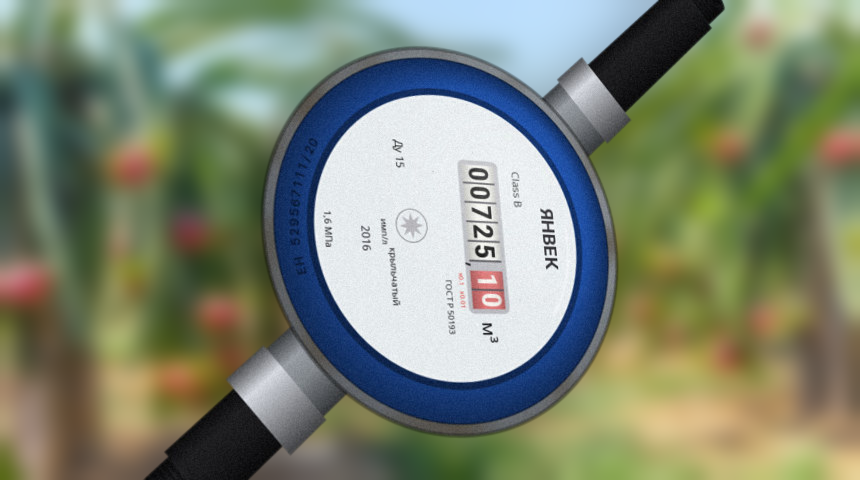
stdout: {"value": 725.10, "unit": "m³"}
